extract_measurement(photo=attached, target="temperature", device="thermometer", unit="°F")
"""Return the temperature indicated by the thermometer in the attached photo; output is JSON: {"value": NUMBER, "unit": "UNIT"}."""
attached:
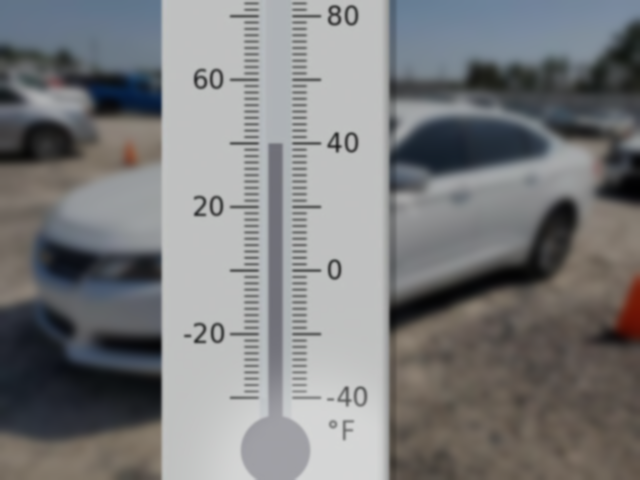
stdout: {"value": 40, "unit": "°F"}
